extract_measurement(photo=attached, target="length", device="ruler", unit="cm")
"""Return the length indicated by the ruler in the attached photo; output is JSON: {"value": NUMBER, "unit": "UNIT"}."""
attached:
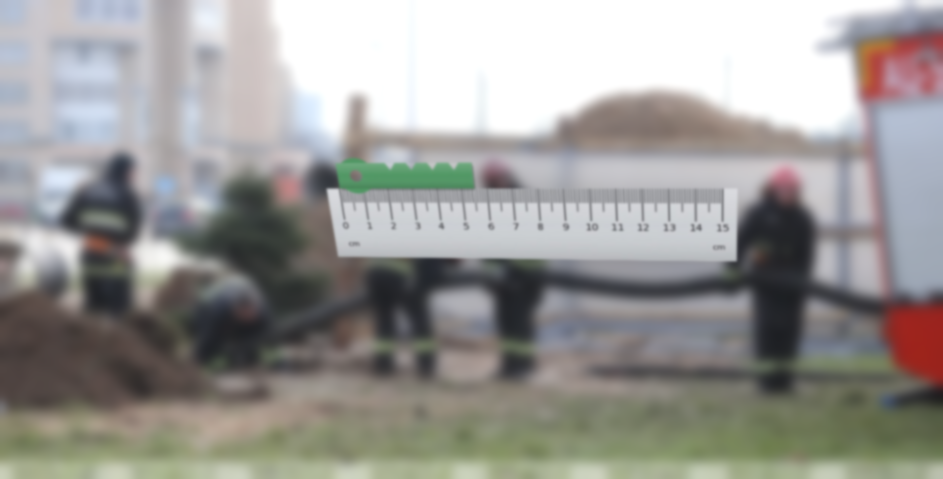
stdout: {"value": 5.5, "unit": "cm"}
